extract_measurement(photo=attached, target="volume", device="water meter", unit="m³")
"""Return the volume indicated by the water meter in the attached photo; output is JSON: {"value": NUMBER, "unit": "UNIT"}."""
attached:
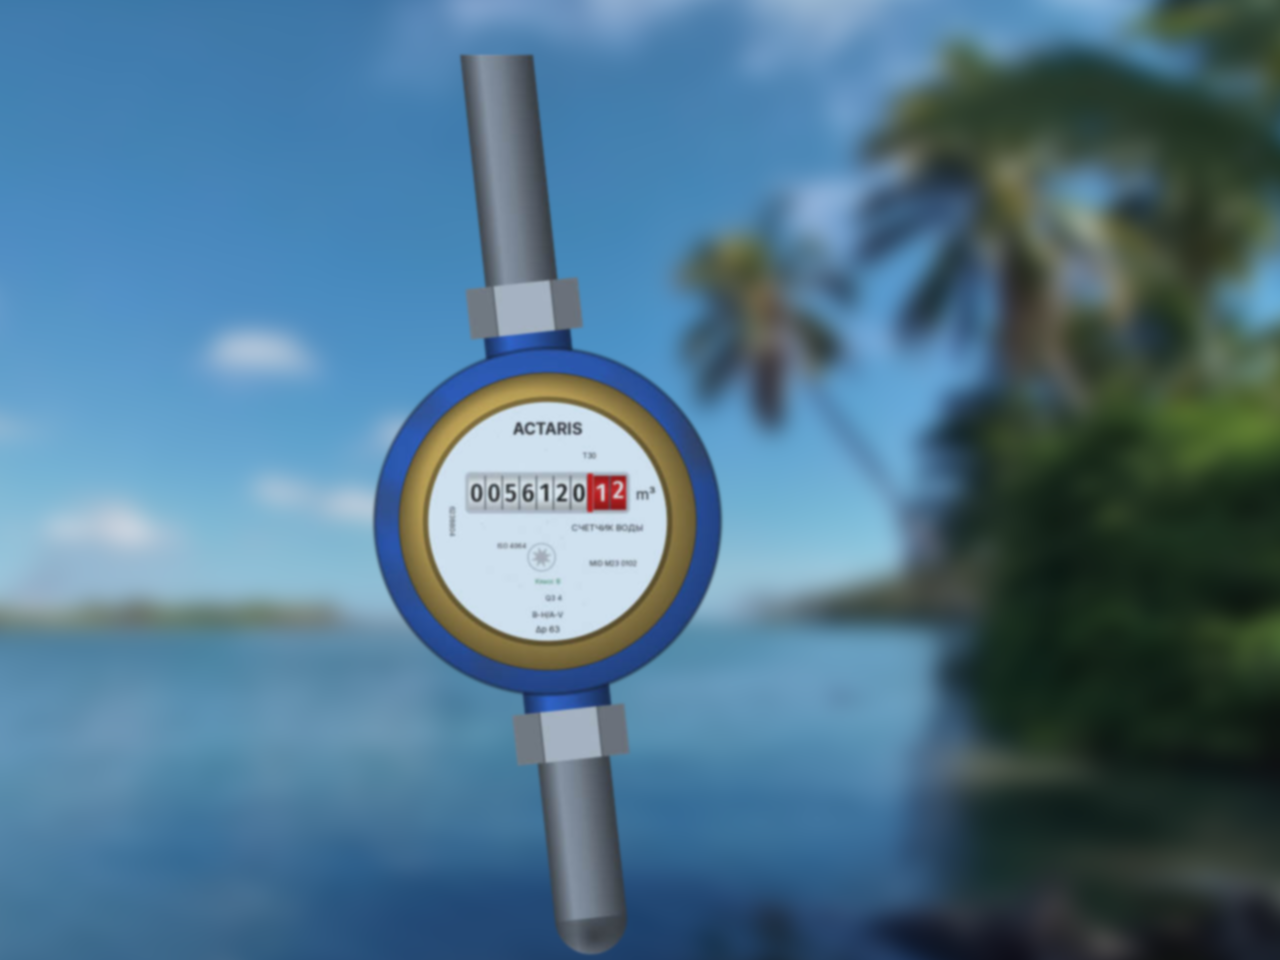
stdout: {"value": 56120.12, "unit": "m³"}
